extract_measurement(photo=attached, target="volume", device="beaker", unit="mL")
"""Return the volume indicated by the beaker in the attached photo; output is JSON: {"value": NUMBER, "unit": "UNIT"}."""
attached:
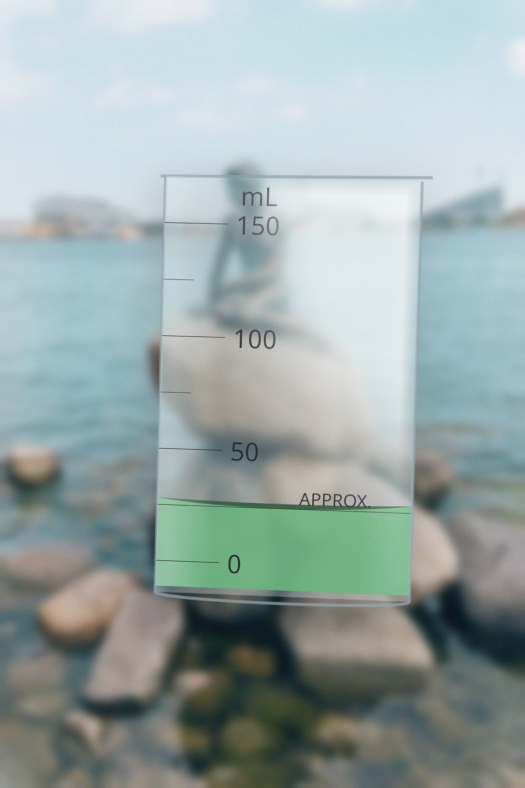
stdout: {"value": 25, "unit": "mL"}
